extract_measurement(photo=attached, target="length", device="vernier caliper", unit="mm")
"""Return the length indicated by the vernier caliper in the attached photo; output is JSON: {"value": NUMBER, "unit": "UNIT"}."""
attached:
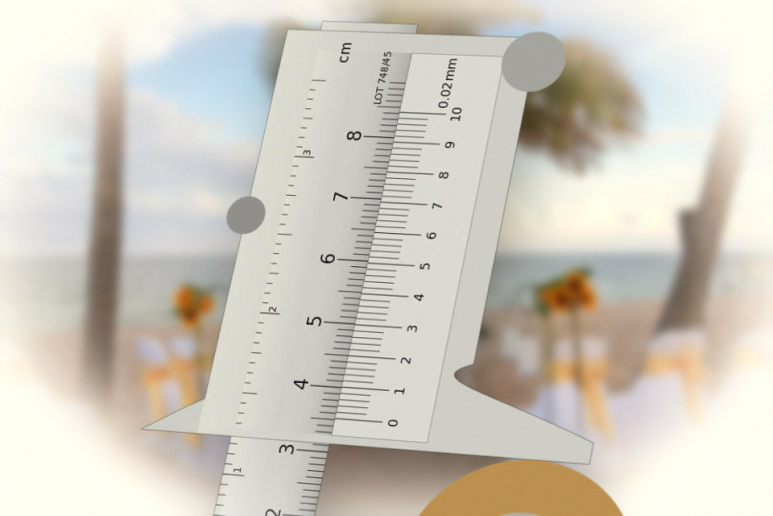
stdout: {"value": 35.2, "unit": "mm"}
